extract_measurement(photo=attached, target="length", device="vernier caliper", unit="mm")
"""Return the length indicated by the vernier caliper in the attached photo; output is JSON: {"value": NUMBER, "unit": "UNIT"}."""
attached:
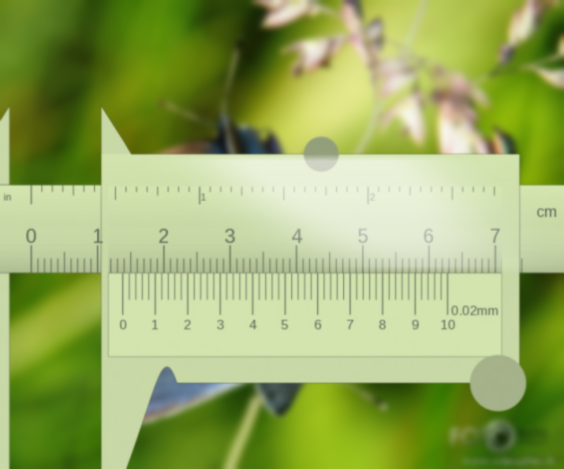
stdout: {"value": 13.8, "unit": "mm"}
